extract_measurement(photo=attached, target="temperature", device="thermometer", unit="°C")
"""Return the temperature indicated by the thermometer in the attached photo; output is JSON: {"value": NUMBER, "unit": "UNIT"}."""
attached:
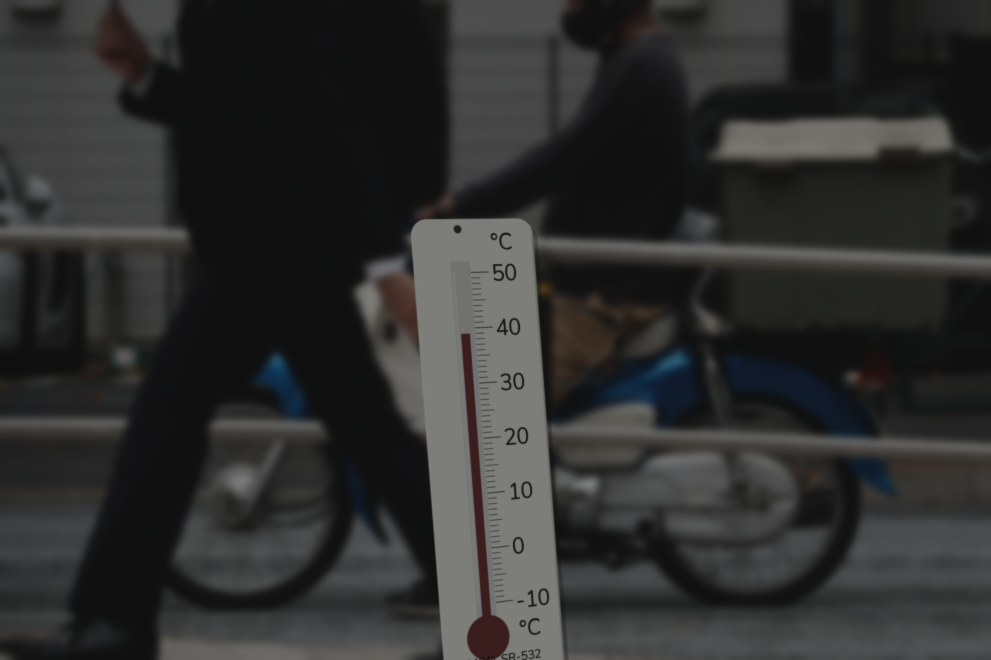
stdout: {"value": 39, "unit": "°C"}
